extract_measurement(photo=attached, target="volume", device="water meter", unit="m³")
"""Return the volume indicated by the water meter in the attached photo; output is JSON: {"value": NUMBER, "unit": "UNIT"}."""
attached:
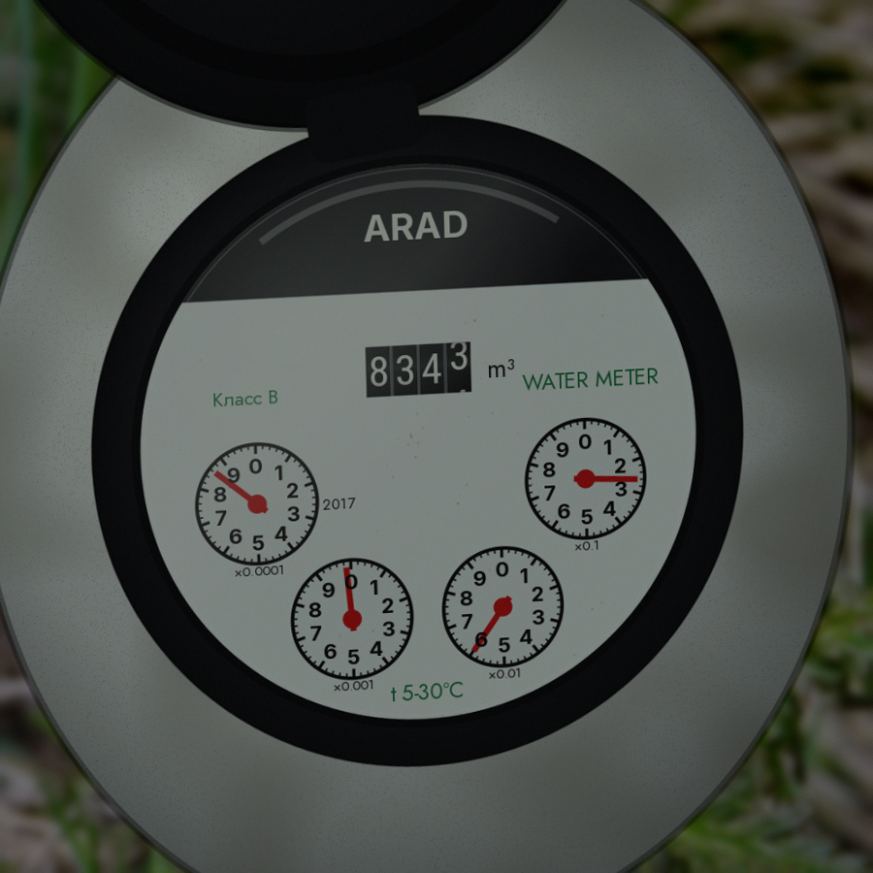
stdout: {"value": 8343.2598, "unit": "m³"}
